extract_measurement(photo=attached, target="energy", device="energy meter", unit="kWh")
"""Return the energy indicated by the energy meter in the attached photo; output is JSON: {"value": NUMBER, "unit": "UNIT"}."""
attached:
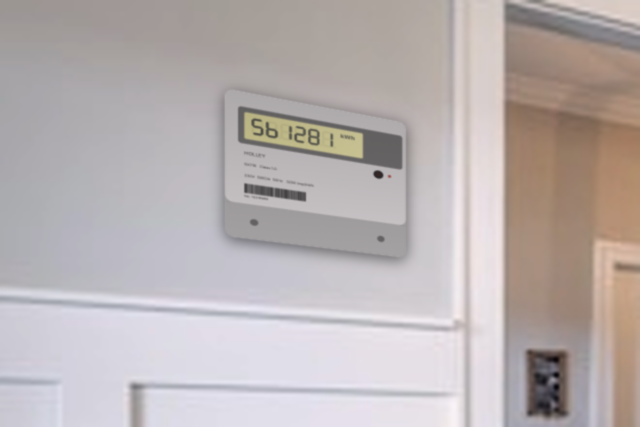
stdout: {"value": 561281, "unit": "kWh"}
